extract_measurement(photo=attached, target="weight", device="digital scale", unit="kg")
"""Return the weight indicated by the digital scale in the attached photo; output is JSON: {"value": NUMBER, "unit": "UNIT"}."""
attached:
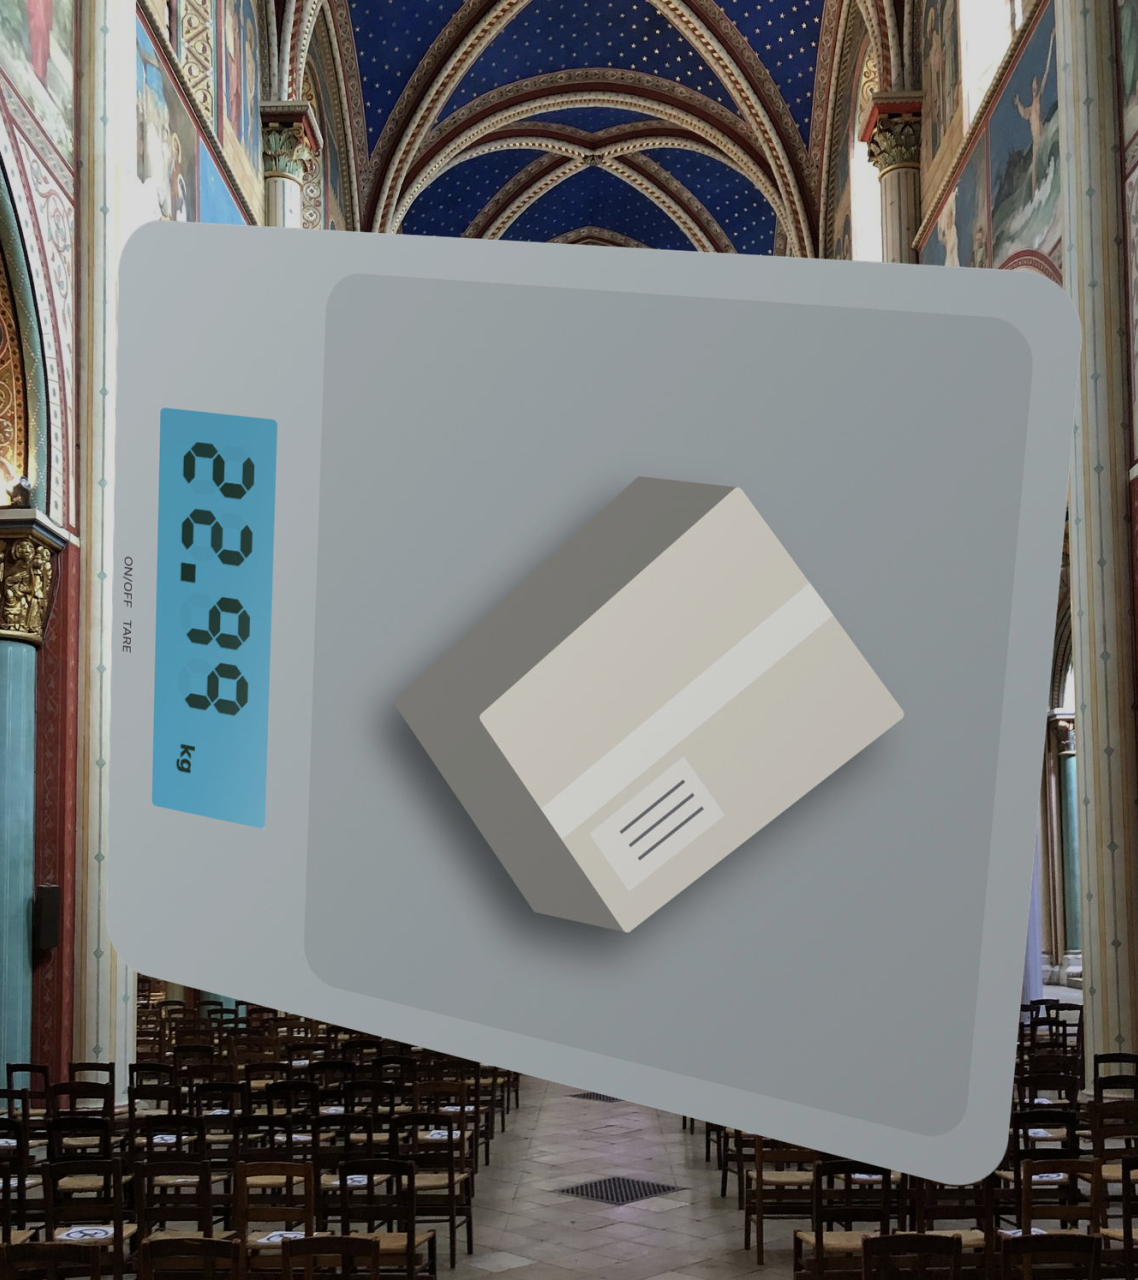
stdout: {"value": 22.99, "unit": "kg"}
